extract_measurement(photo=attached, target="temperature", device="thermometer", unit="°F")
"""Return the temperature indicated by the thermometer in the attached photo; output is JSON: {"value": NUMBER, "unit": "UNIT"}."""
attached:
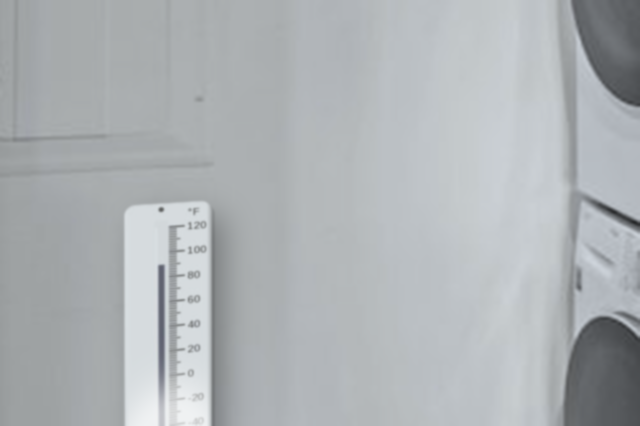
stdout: {"value": 90, "unit": "°F"}
